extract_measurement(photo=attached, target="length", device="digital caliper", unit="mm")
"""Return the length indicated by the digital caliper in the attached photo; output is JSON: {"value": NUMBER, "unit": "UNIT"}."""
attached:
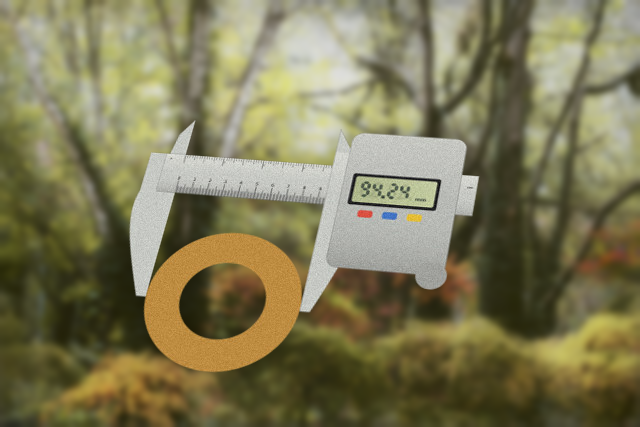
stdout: {"value": 94.24, "unit": "mm"}
